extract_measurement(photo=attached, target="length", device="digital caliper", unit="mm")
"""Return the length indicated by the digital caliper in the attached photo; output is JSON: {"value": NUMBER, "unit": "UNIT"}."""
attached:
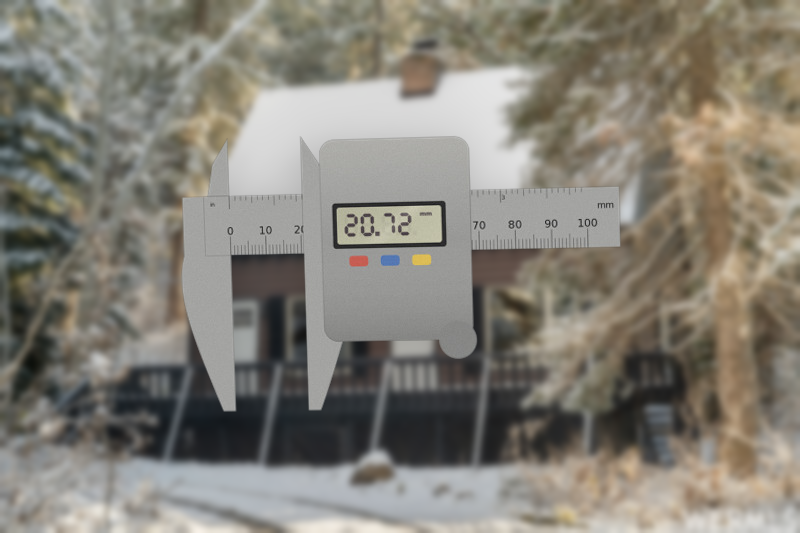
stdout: {"value": 20.72, "unit": "mm"}
